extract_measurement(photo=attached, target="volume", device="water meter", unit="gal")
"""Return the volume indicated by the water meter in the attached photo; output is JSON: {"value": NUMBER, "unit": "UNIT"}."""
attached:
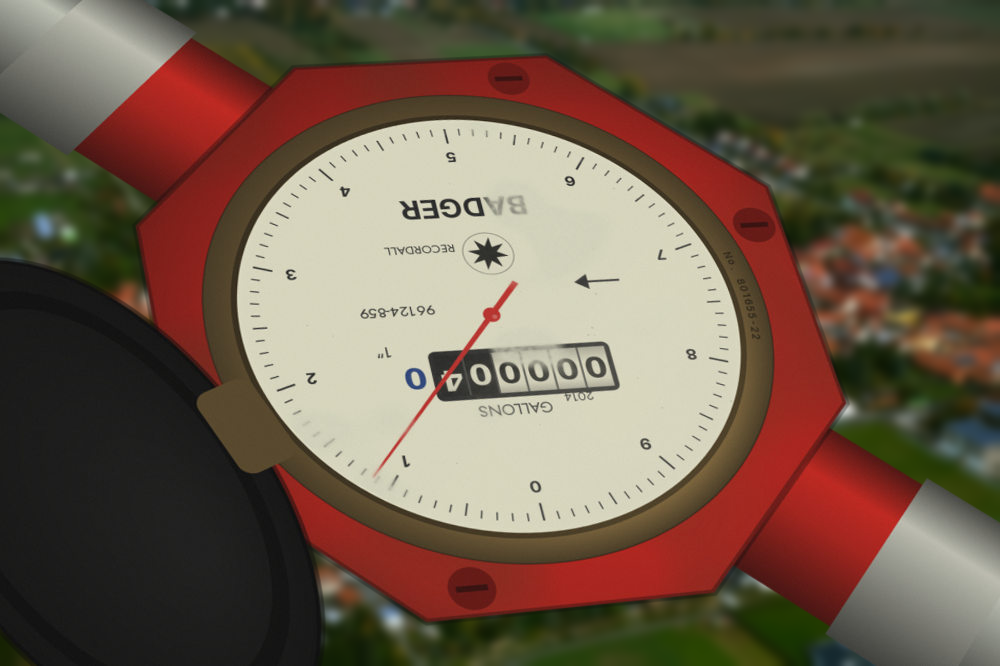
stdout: {"value": 41.1, "unit": "gal"}
